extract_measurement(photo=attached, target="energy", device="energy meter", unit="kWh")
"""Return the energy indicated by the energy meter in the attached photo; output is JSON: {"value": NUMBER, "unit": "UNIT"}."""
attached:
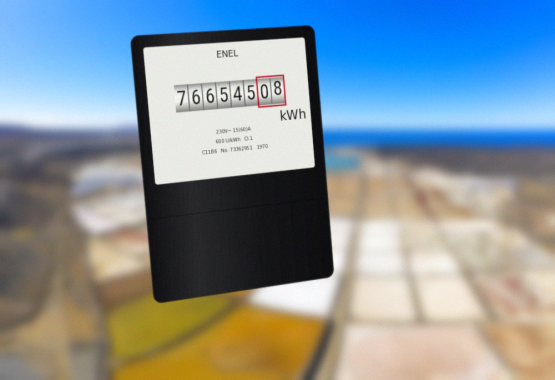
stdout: {"value": 766545.08, "unit": "kWh"}
